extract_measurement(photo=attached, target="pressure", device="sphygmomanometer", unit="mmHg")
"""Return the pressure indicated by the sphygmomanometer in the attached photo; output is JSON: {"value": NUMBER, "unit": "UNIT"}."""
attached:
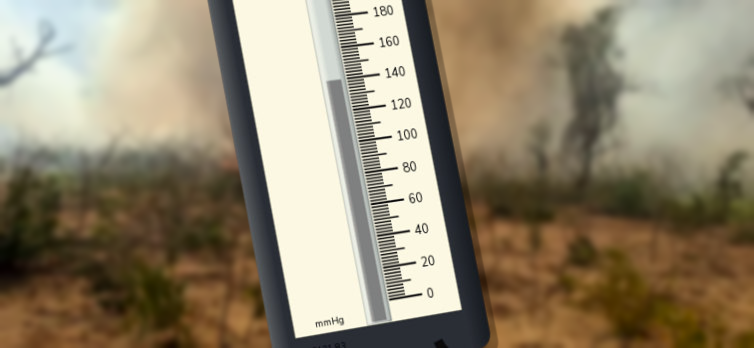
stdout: {"value": 140, "unit": "mmHg"}
